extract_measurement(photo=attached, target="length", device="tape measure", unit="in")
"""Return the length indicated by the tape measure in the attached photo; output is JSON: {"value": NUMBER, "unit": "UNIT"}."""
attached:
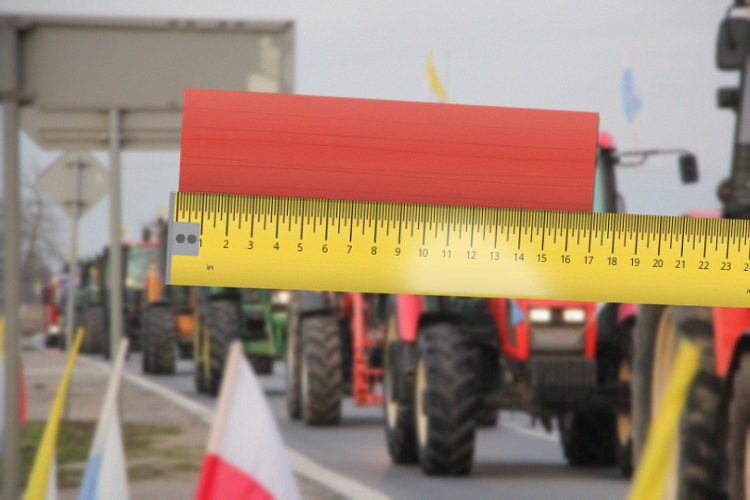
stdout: {"value": 17, "unit": "in"}
